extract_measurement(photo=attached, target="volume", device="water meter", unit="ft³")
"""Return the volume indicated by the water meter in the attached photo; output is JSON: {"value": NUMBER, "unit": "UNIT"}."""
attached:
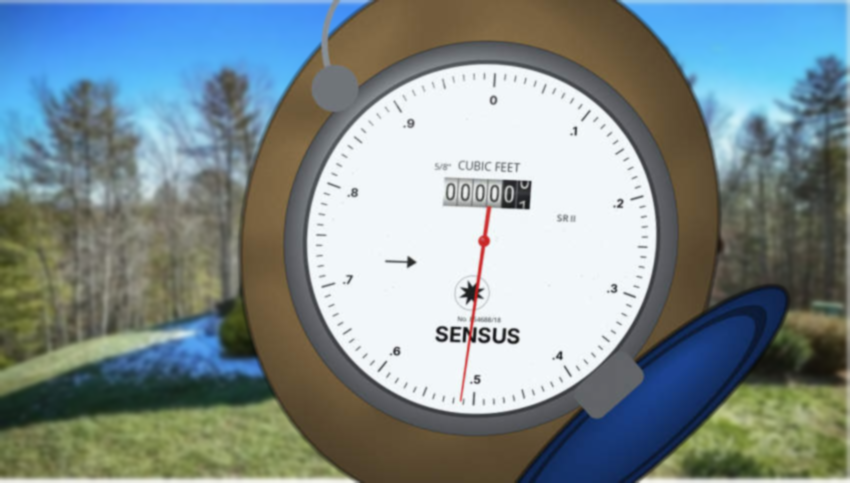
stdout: {"value": 0.51, "unit": "ft³"}
